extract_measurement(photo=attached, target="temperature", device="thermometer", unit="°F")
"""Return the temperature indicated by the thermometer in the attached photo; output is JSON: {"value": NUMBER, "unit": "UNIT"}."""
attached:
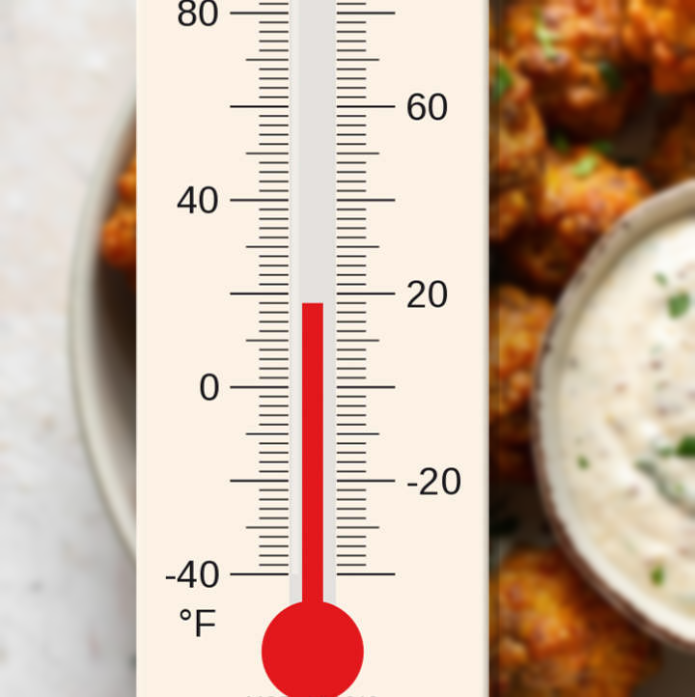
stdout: {"value": 18, "unit": "°F"}
